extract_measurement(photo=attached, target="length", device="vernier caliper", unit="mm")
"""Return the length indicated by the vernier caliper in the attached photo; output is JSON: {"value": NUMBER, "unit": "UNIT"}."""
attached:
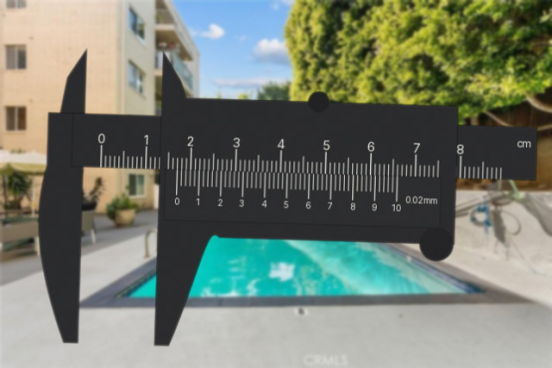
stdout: {"value": 17.0, "unit": "mm"}
